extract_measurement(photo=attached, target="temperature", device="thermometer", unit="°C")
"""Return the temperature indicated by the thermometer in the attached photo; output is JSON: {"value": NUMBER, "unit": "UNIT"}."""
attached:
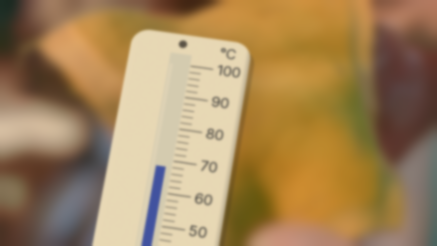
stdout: {"value": 68, "unit": "°C"}
